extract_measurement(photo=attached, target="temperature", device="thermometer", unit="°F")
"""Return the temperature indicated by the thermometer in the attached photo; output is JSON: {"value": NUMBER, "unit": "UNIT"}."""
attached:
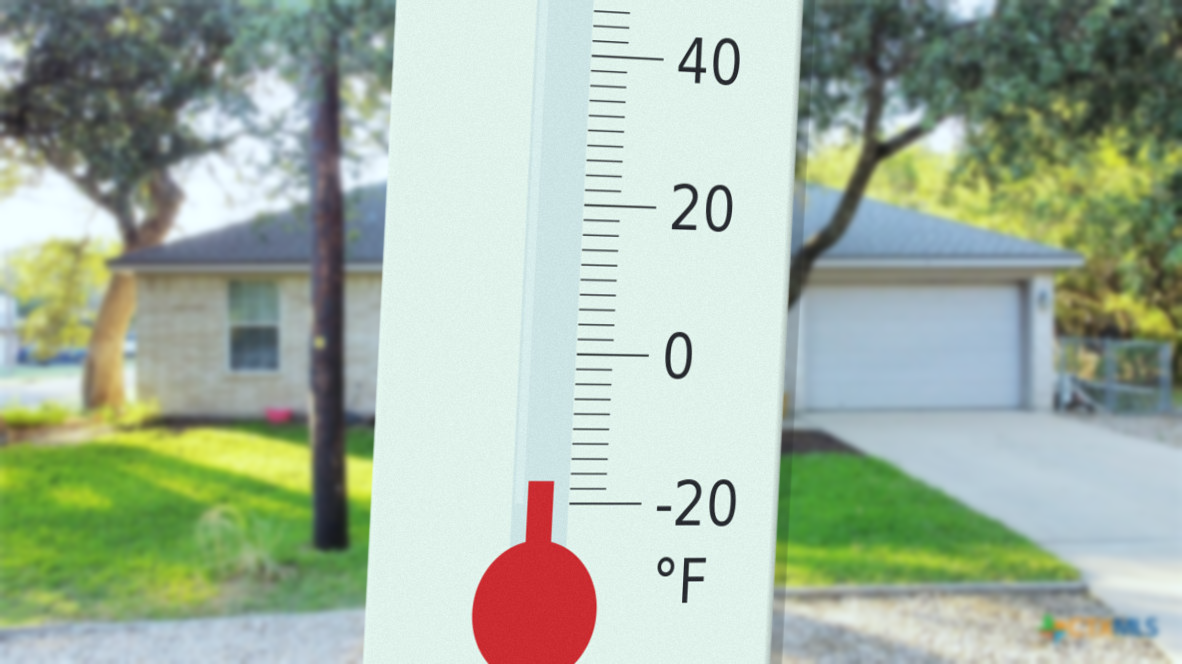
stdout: {"value": -17, "unit": "°F"}
